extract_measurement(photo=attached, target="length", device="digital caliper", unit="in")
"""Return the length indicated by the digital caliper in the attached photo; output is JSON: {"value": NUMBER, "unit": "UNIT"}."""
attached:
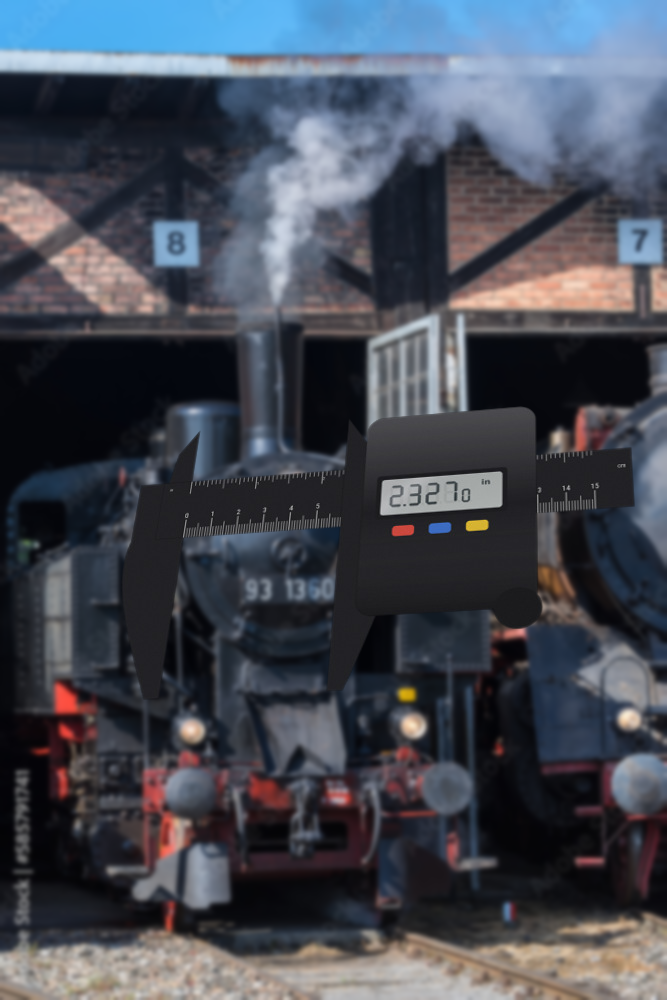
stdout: {"value": 2.3270, "unit": "in"}
